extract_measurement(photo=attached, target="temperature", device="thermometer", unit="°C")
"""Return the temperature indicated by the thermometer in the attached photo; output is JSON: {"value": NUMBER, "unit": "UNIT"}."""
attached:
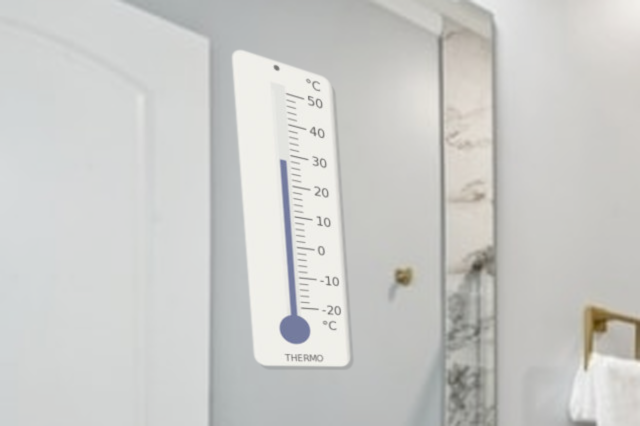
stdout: {"value": 28, "unit": "°C"}
